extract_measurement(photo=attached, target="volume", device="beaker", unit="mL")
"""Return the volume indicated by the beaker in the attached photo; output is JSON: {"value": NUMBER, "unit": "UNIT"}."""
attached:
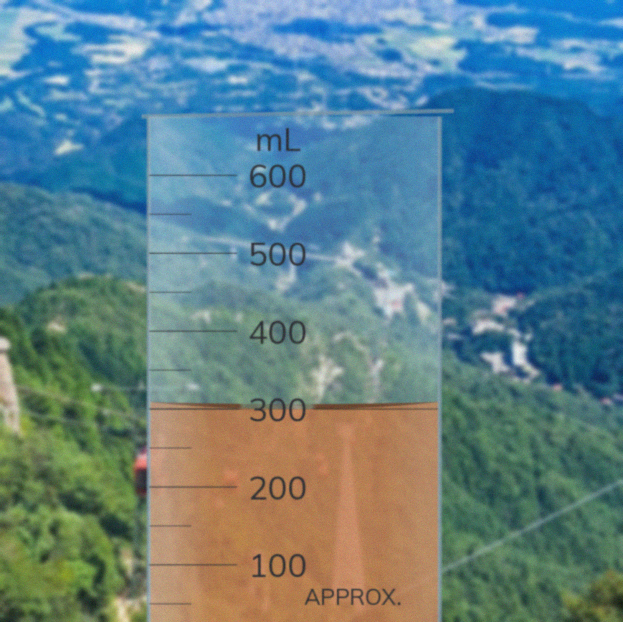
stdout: {"value": 300, "unit": "mL"}
